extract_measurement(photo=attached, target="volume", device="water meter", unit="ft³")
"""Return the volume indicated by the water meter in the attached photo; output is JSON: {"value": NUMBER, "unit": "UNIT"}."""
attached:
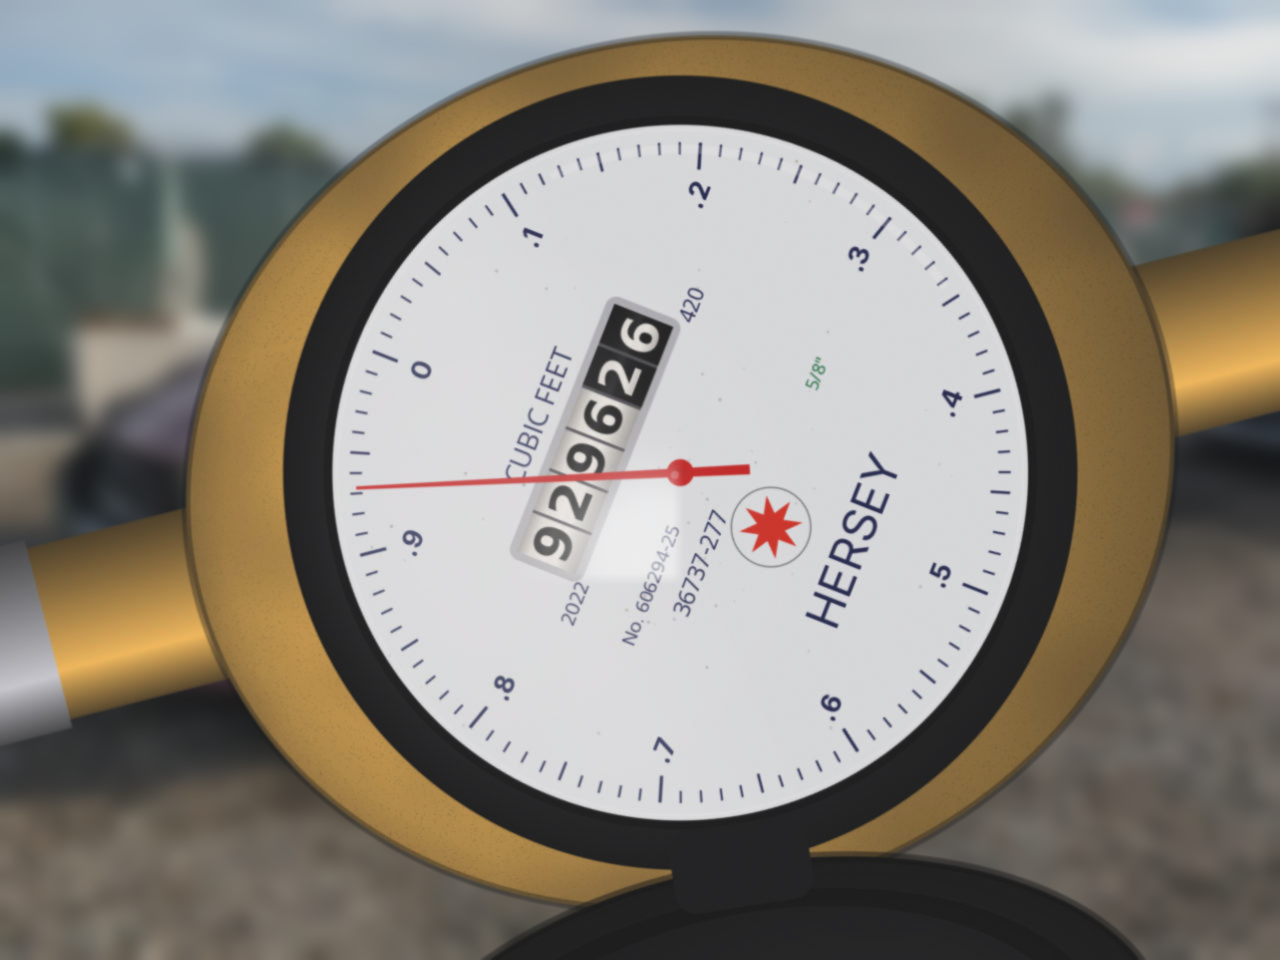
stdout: {"value": 929625.93, "unit": "ft³"}
